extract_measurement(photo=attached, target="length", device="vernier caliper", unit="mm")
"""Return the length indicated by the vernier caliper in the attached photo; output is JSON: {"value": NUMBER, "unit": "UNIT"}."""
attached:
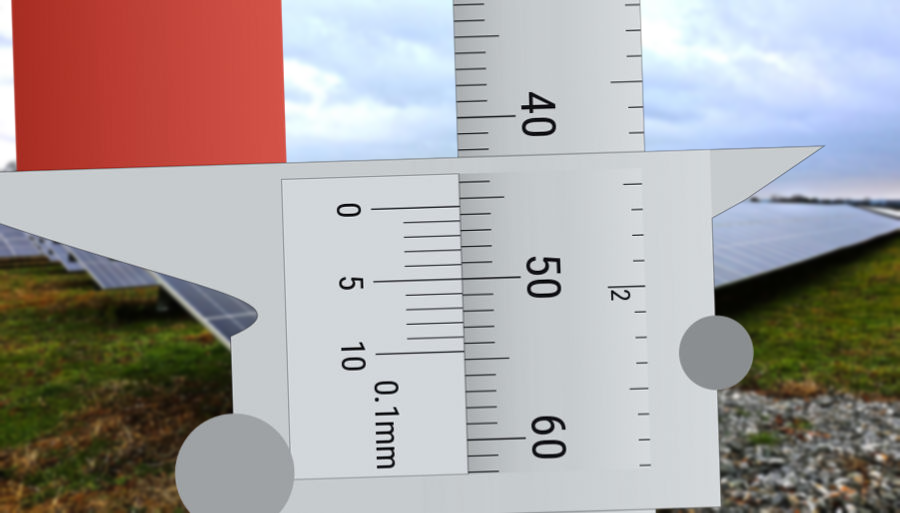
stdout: {"value": 45.5, "unit": "mm"}
